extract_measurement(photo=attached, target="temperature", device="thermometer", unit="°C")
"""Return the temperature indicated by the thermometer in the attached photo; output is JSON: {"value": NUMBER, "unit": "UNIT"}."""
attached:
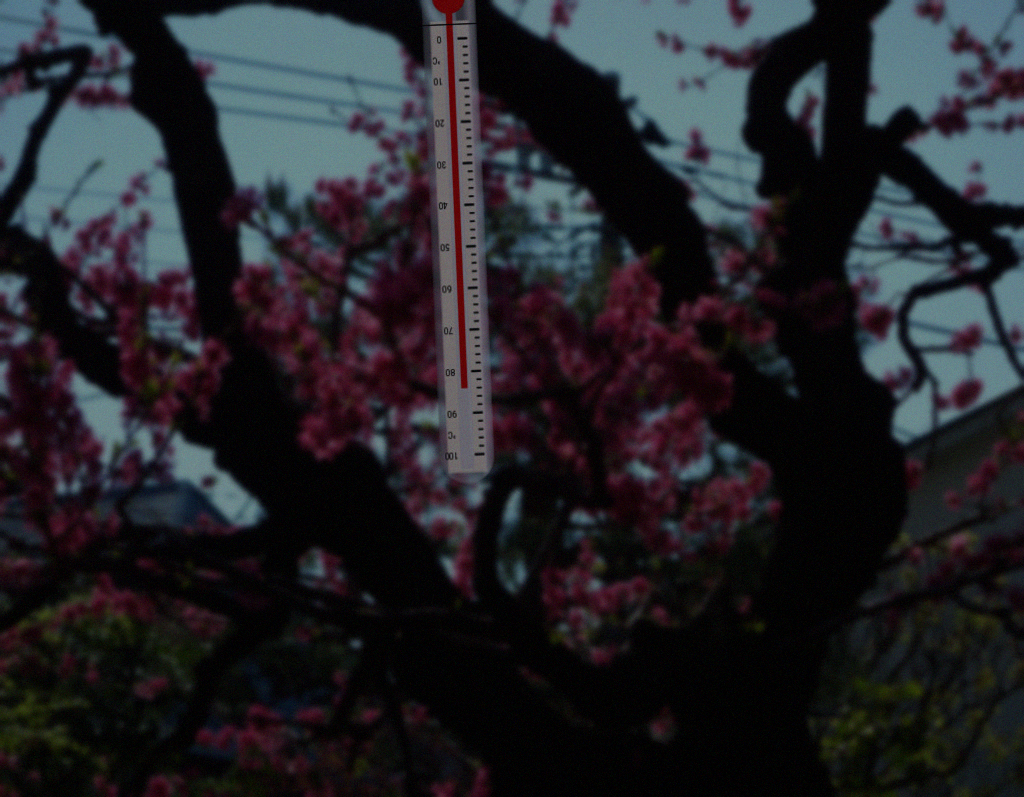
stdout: {"value": 84, "unit": "°C"}
